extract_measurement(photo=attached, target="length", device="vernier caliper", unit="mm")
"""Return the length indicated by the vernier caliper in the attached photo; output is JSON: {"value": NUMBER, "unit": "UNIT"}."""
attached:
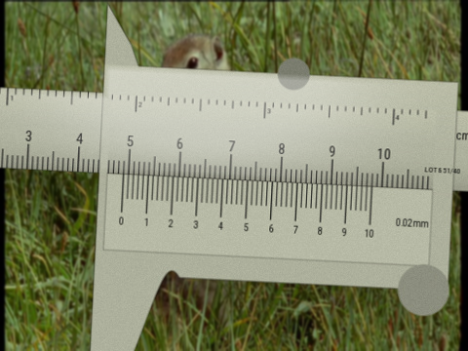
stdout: {"value": 49.0, "unit": "mm"}
